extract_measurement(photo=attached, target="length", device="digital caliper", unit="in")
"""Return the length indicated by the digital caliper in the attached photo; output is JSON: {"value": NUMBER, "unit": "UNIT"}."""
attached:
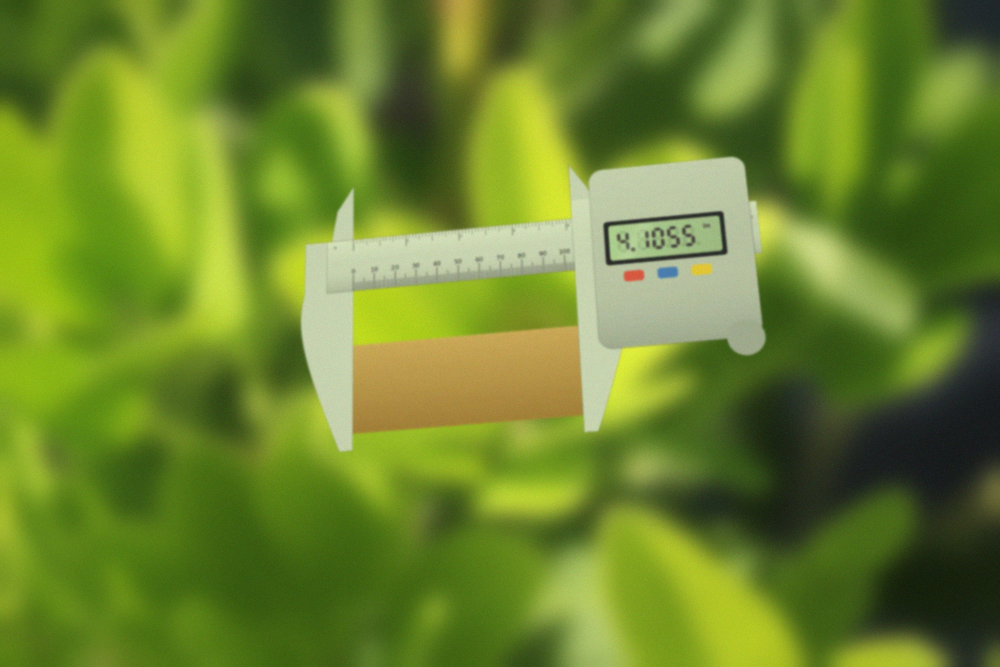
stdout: {"value": 4.1055, "unit": "in"}
